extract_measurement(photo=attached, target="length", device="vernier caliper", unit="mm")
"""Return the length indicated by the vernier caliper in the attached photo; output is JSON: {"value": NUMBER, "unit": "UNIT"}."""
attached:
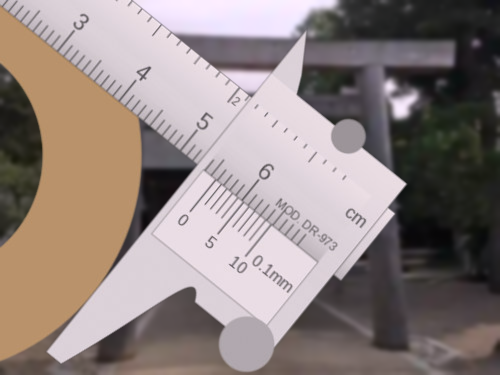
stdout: {"value": 55.8, "unit": "mm"}
